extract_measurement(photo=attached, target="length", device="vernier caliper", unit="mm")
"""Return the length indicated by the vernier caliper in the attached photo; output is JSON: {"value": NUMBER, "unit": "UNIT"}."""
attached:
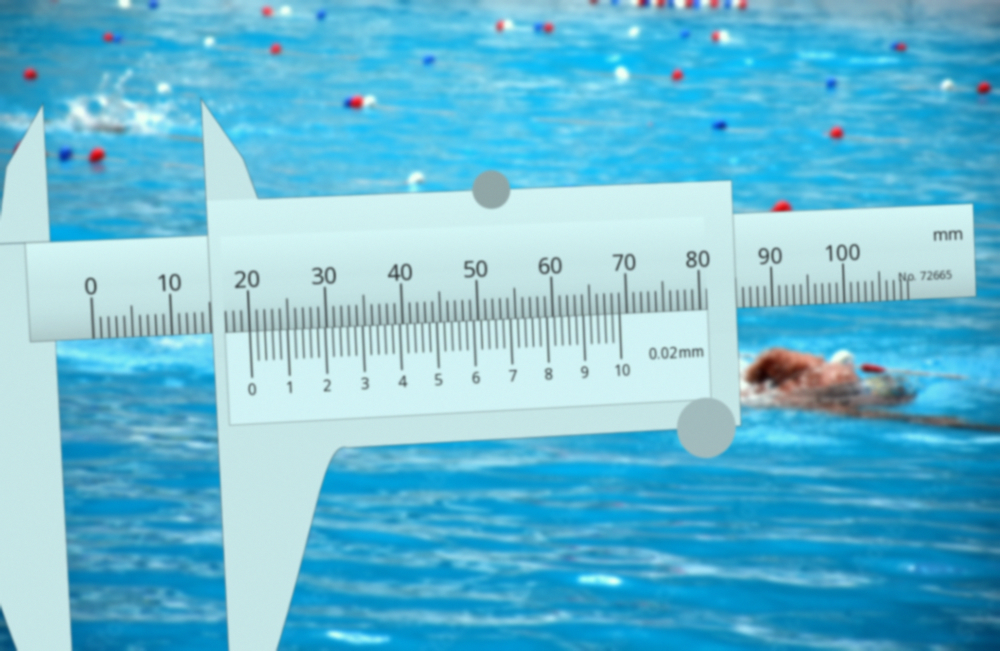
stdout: {"value": 20.0, "unit": "mm"}
